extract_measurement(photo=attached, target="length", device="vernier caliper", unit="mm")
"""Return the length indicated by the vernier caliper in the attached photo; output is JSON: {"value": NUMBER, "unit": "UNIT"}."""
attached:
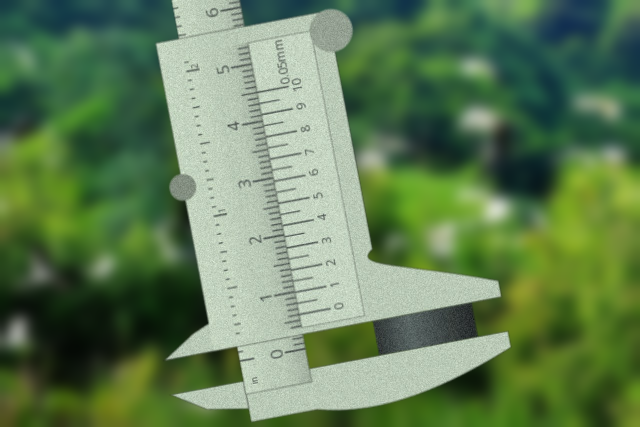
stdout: {"value": 6.0, "unit": "mm"}
